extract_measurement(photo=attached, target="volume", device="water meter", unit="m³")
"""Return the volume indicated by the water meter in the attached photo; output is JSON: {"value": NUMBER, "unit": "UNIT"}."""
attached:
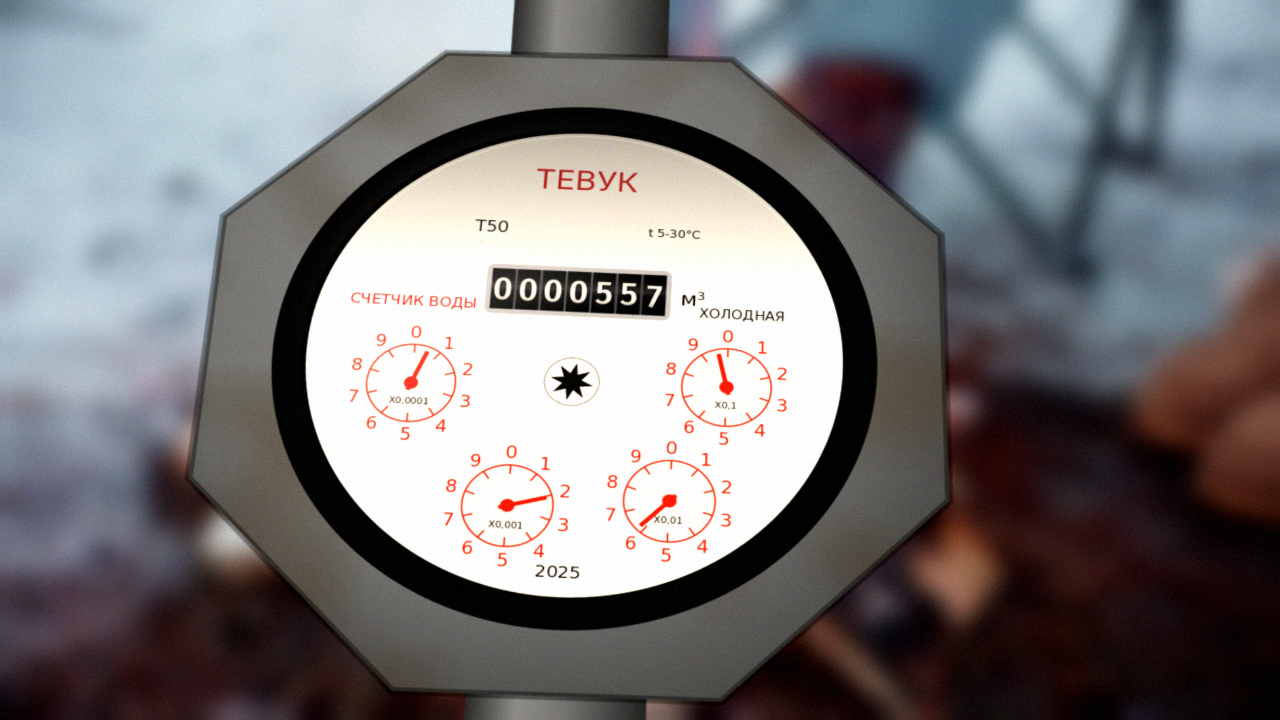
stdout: {"value": 556.9620, "unit": "m³"}
